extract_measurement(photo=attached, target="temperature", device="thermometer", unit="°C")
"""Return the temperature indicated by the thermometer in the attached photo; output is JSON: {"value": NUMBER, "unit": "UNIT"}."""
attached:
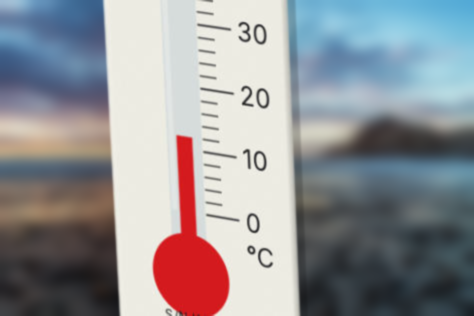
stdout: {"value": 12, "unit": "°C"}
